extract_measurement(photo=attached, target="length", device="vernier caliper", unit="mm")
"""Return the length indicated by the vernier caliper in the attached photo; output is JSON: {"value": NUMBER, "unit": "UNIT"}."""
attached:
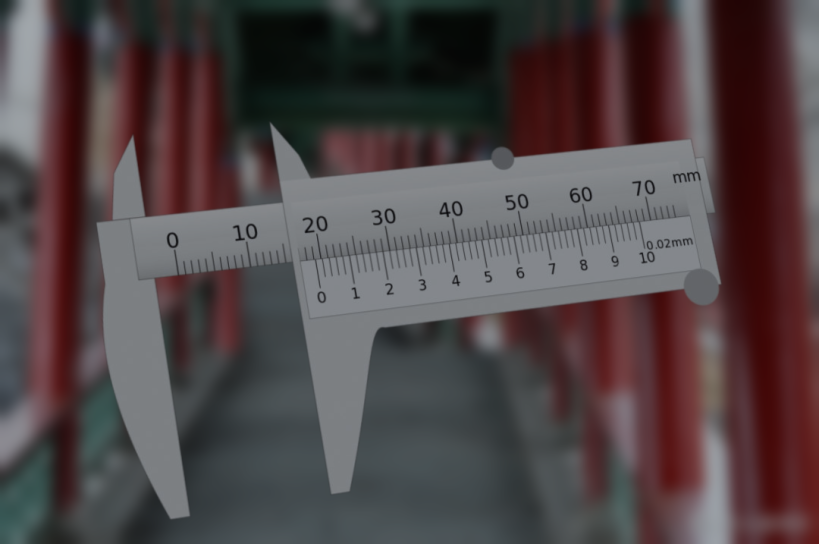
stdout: {"value": 19.2, "unit": "mm"}
